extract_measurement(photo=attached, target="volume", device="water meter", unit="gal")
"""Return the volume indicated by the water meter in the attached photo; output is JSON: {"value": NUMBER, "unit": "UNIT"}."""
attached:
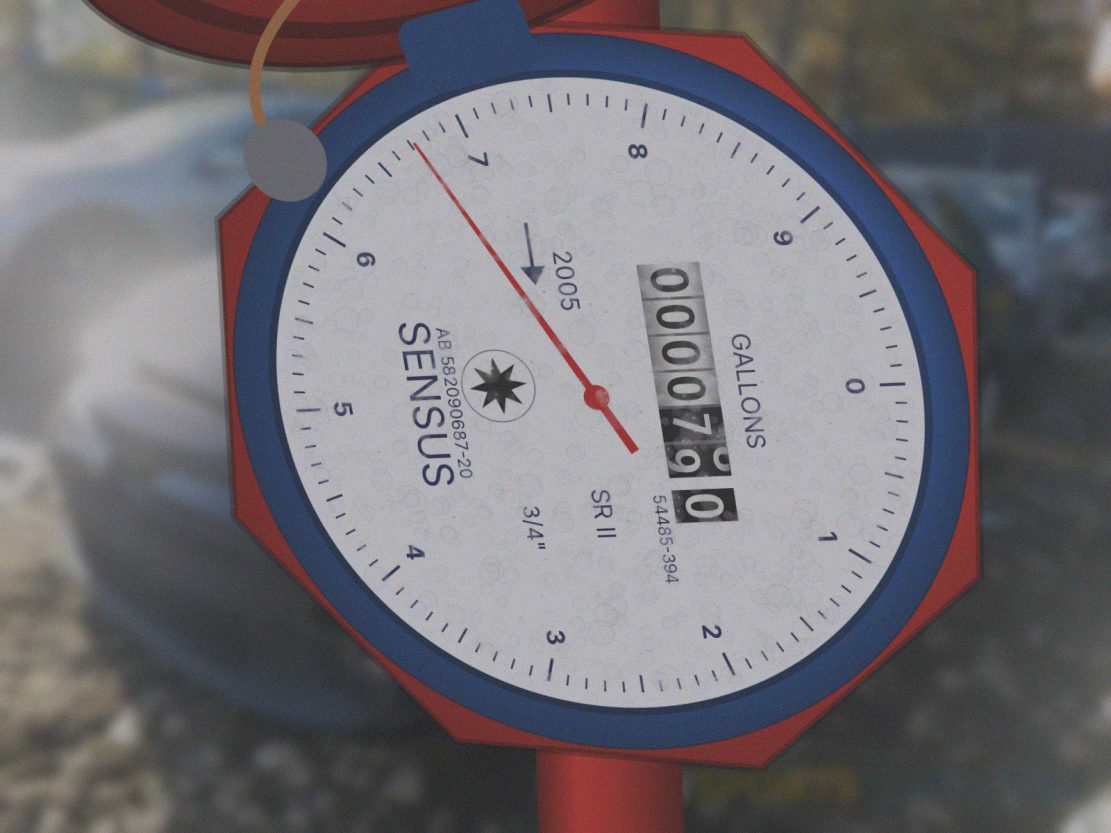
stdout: {"value": 786.7, "unit": "gal"}
